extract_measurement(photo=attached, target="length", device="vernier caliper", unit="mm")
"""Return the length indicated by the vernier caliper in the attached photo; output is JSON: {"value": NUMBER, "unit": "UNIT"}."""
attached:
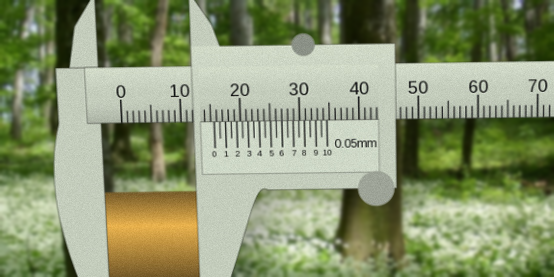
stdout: {"value": 15.6, "unit": "mm"}
